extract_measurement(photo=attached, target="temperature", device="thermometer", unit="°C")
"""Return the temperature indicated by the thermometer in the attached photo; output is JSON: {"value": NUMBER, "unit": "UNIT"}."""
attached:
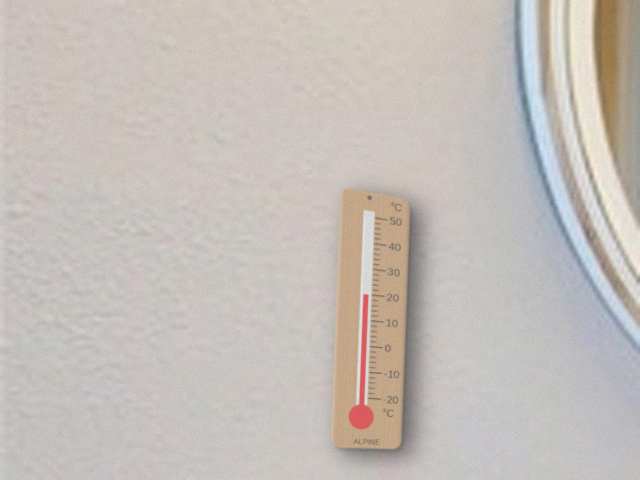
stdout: {"value": 20, "unit": "°C"}
